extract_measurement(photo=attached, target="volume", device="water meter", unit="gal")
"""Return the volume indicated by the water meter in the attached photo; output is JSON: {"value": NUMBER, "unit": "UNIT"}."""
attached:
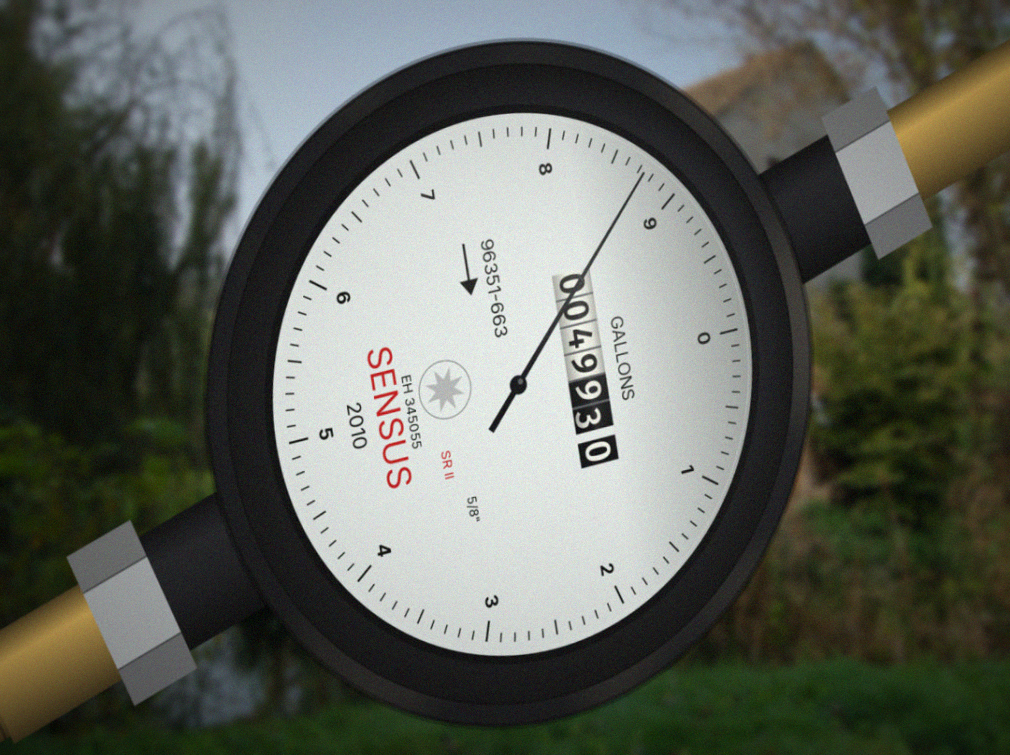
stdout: {"value": 49928.7, "unit": "gal"}
